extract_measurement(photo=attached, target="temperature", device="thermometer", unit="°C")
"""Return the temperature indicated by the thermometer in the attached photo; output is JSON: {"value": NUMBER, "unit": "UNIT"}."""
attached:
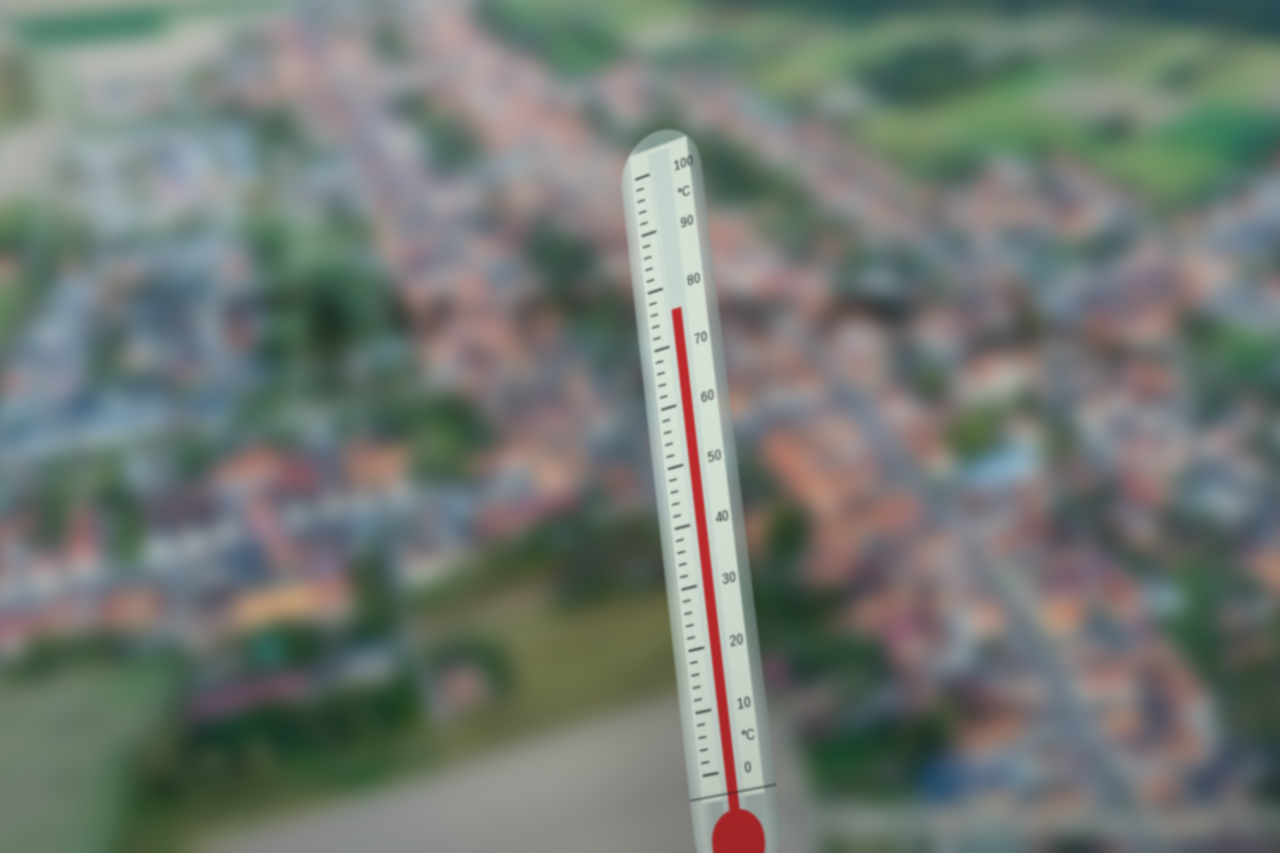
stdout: {"value": 76, "unit": "°C"}
